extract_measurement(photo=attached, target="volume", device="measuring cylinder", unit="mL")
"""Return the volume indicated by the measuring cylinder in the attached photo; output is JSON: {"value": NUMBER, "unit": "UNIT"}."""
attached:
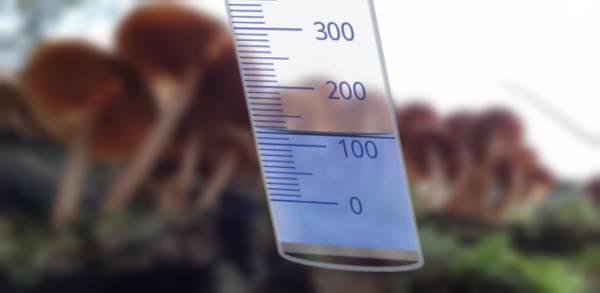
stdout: {"value": 120, "unit": "mL"}
